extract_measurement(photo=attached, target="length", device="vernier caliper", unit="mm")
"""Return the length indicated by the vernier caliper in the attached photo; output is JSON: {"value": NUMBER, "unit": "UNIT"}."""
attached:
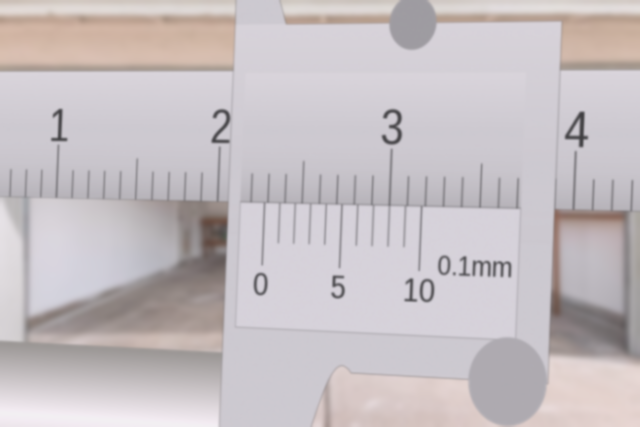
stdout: {"value": 22.8, "unit": "mm"}
